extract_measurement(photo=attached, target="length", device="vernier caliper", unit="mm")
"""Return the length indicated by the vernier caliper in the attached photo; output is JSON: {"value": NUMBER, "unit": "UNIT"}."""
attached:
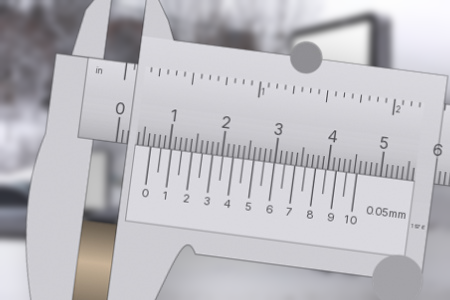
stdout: {"value": 6.5, "unit": "mm"}
